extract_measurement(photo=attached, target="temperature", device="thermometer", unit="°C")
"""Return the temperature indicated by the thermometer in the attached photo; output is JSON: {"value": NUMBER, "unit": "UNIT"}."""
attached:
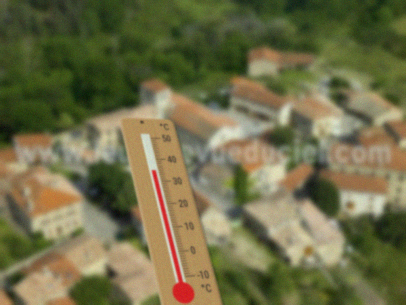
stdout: {"value": 35, "unit": "°C"}
